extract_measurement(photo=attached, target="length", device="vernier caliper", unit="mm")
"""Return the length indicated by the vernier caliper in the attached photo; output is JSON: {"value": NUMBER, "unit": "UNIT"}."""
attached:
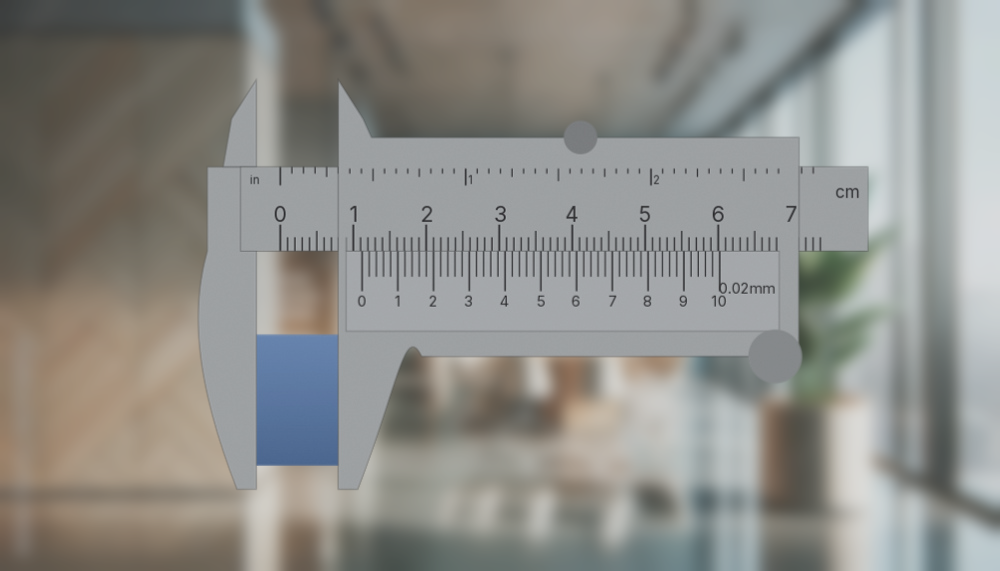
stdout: {"value": 11.2, "unit": "mm"}
